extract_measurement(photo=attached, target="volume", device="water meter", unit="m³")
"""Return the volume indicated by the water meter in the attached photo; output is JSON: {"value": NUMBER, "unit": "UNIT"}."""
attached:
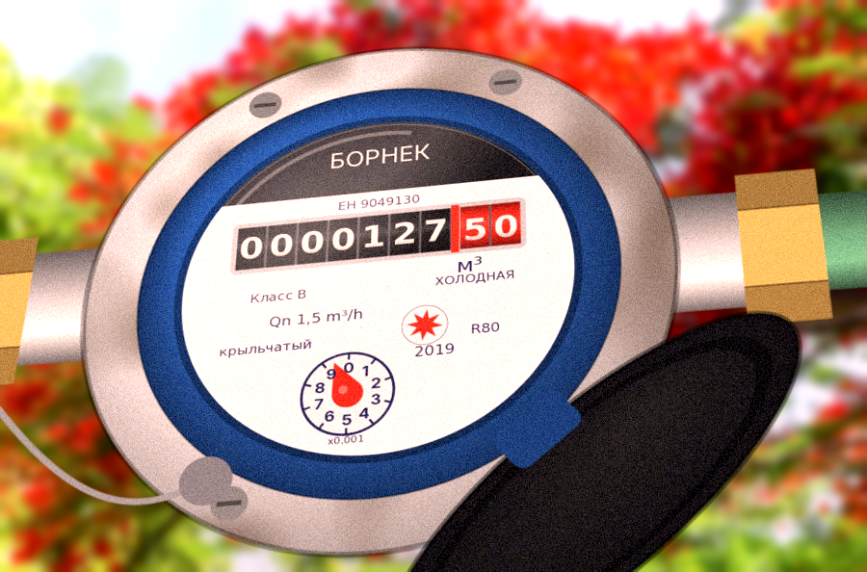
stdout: {"value": 127.499, "unit": "m³"}
